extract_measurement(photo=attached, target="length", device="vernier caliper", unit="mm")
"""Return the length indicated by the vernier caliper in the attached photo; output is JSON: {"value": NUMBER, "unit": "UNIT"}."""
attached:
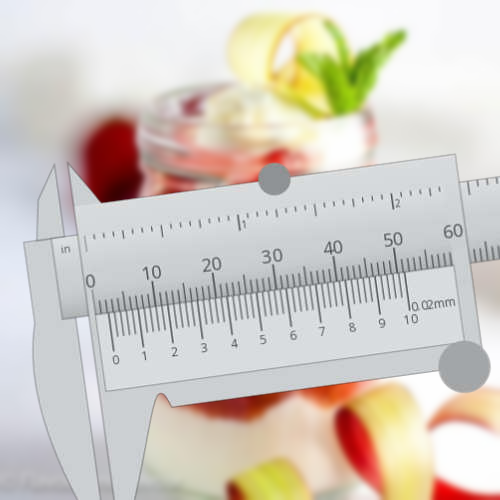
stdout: {"value": 2.2, "unit": "mm"}
